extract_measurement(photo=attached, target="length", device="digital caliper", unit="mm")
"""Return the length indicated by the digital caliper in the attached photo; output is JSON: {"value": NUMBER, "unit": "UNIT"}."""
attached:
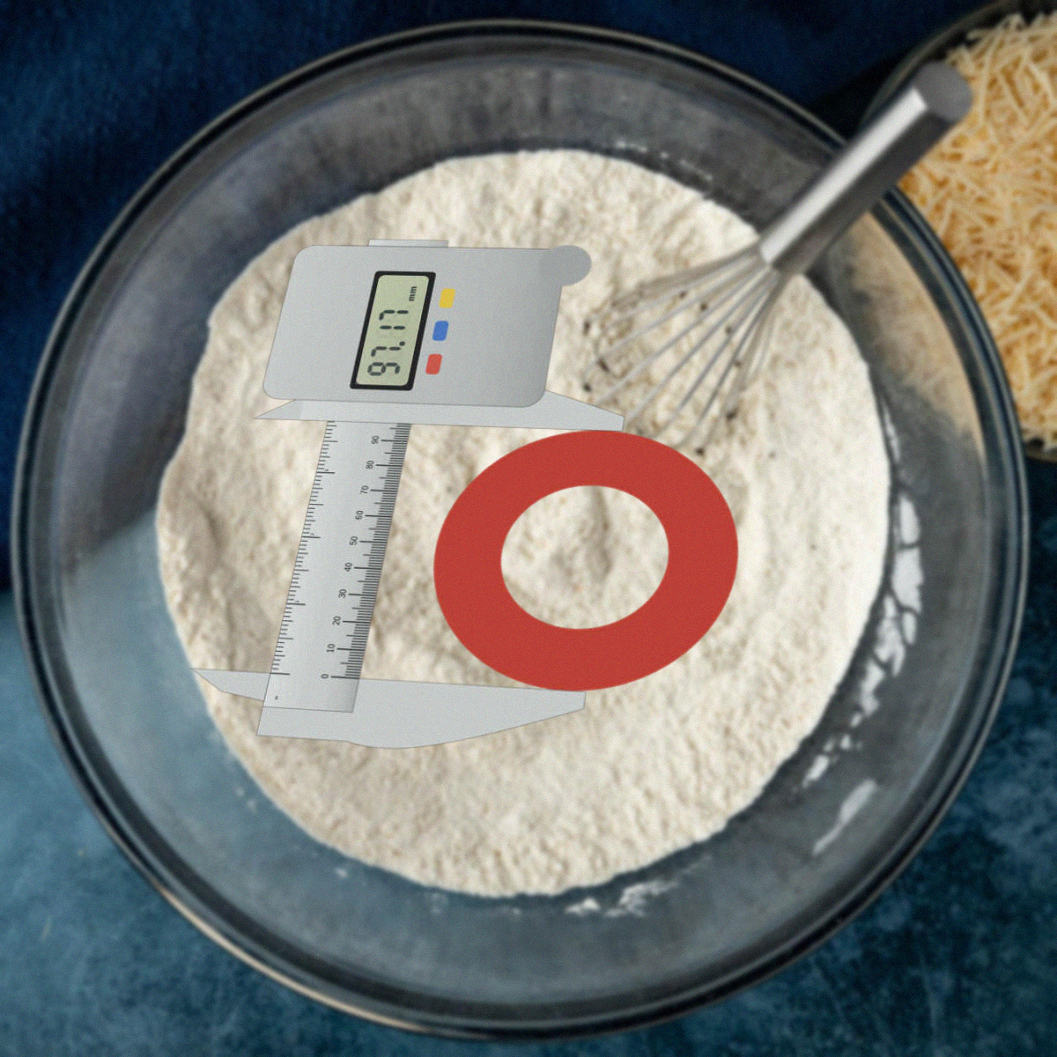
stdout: {"value": 97.17, "unit": "mm"}
